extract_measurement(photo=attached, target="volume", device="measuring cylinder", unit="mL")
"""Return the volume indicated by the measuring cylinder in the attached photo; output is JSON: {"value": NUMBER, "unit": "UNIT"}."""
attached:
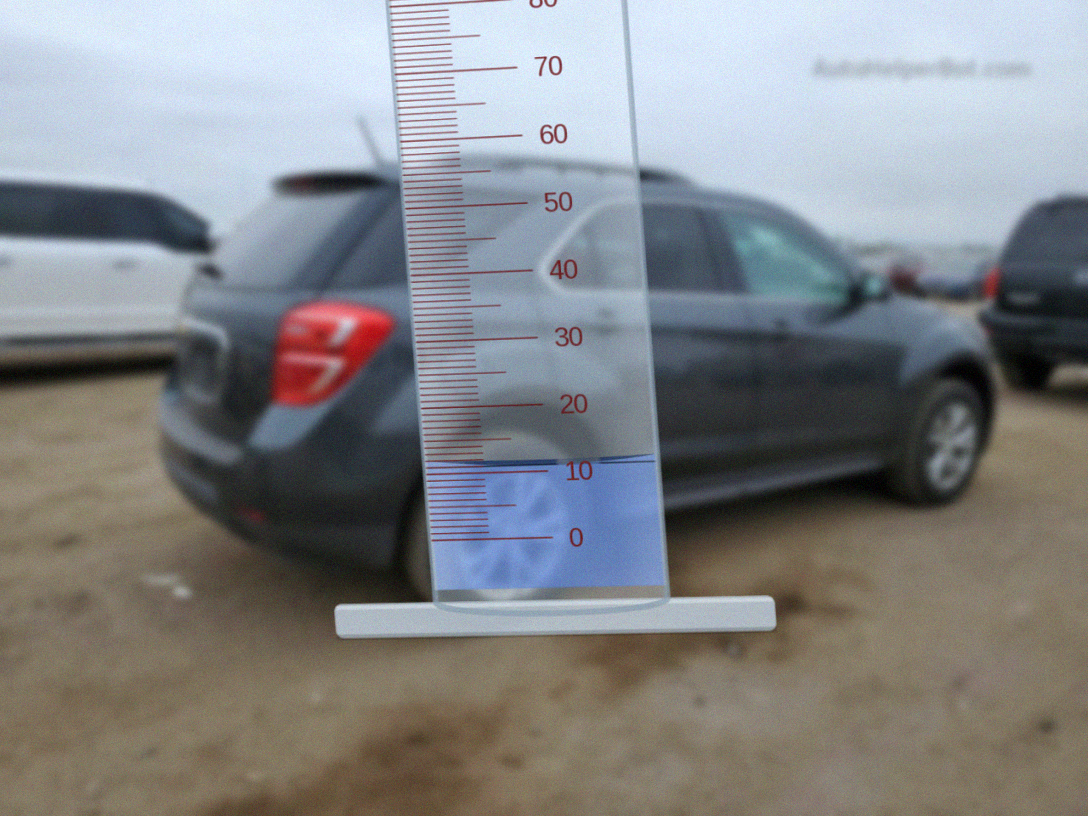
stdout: {"value": 11, "unit": "mL"}
